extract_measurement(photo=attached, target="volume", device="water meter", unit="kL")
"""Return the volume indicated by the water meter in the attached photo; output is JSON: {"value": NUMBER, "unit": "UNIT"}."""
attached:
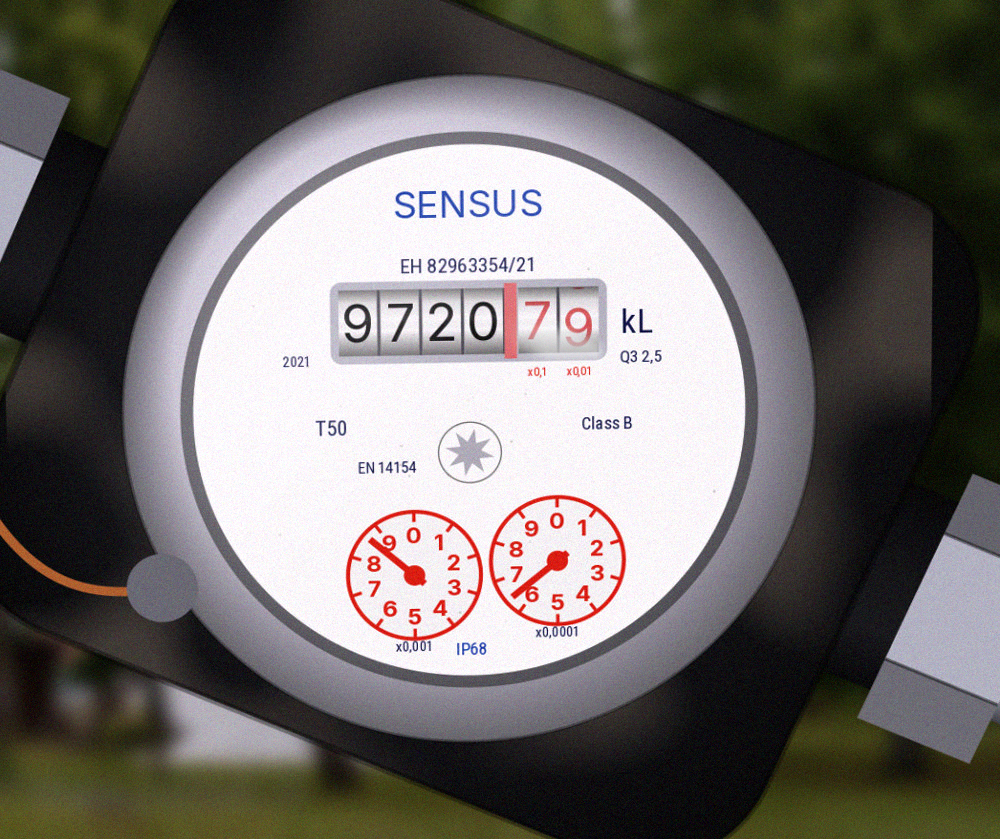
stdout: {"value": 9720.7886, "unit": "kL"}
